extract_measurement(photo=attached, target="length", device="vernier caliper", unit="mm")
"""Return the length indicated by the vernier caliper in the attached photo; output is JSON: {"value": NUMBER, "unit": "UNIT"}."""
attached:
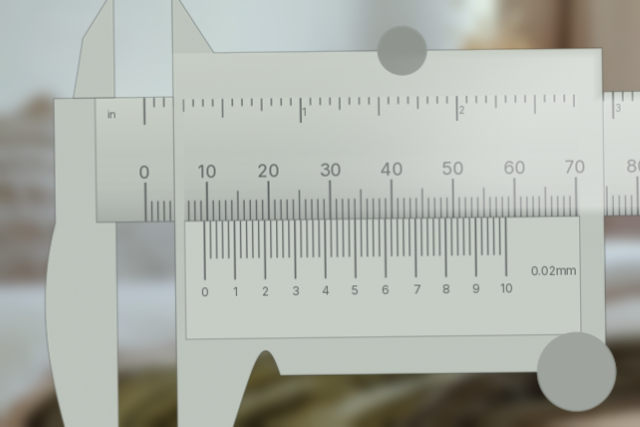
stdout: {"value": 9.5, "unit": "mm"}
